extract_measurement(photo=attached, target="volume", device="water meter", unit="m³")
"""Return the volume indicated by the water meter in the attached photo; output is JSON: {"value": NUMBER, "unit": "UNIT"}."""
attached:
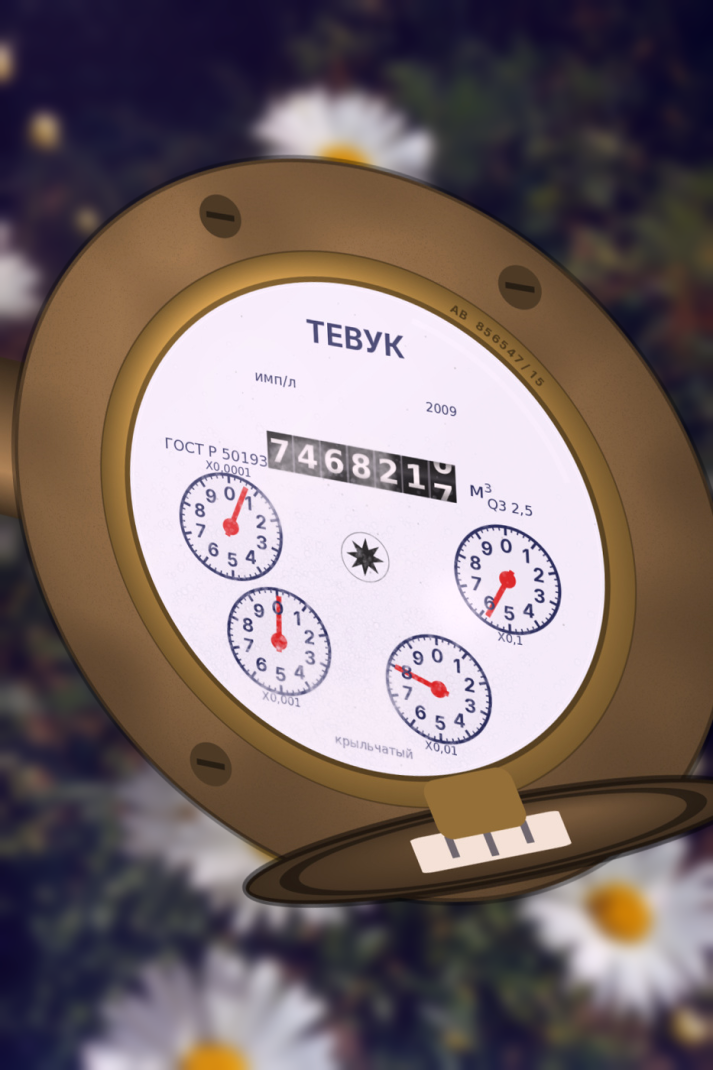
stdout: {"value": 7468216.5800, "unit": "m³"}
